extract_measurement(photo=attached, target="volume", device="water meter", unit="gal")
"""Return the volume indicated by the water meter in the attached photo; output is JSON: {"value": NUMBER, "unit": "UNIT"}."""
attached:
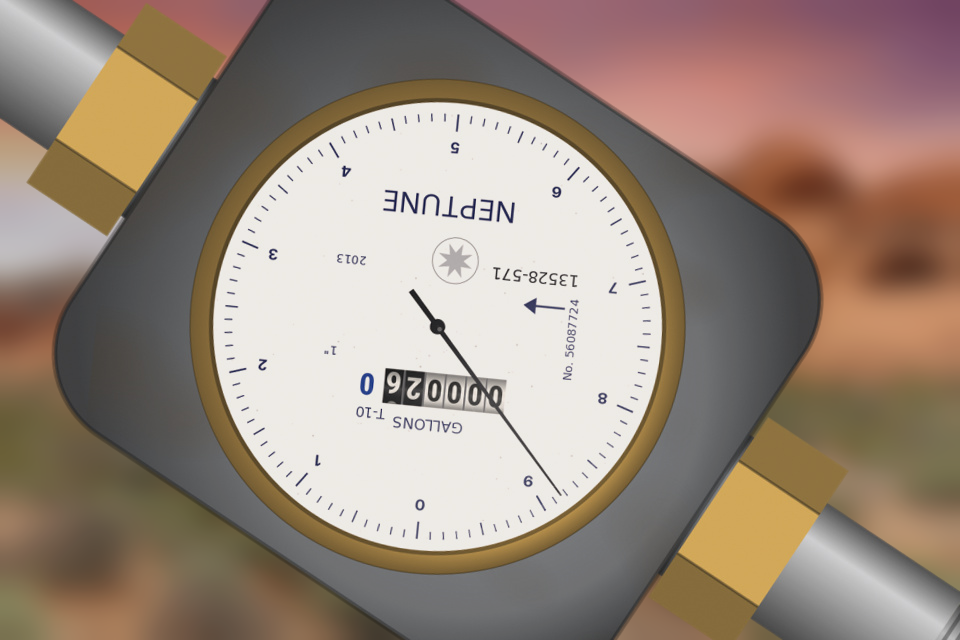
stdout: {"value": 258.8, "unit": "gal"}
